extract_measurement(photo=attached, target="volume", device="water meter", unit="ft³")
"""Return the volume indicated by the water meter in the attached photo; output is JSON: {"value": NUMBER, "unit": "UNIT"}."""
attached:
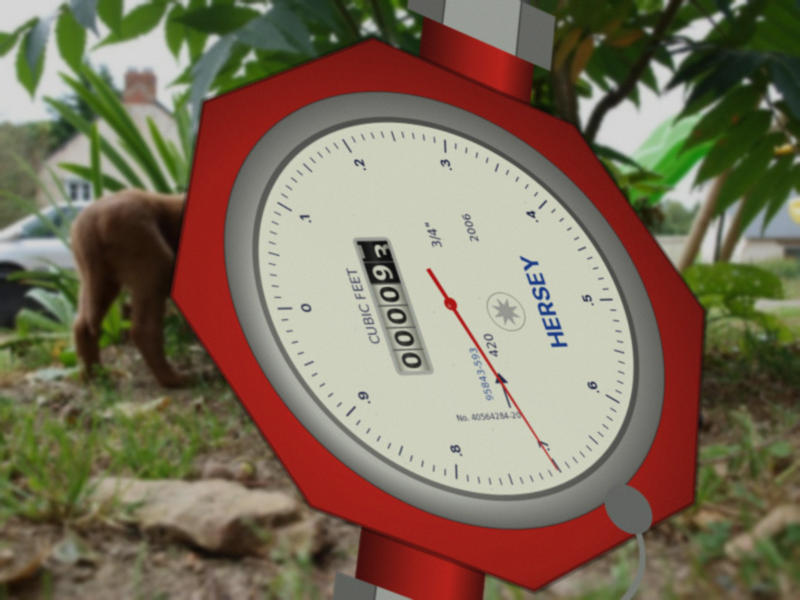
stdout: {"value": 92.70, "unit": "ft³"}
